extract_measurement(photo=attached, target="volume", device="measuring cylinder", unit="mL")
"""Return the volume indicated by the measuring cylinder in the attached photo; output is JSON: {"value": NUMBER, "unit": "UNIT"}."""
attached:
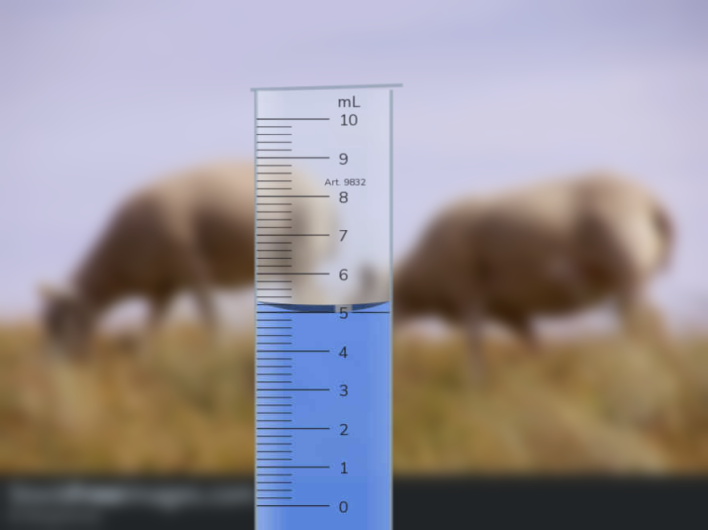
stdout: {"value": 5, "unit": "mL"}
